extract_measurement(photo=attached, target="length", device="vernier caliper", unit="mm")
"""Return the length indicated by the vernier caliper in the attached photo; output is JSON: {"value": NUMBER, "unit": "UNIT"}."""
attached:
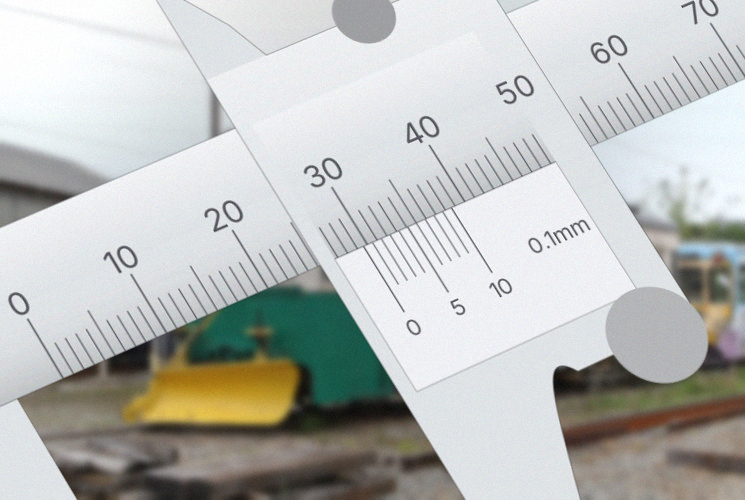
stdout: {"value": 29.6, "unit": "mm"}
